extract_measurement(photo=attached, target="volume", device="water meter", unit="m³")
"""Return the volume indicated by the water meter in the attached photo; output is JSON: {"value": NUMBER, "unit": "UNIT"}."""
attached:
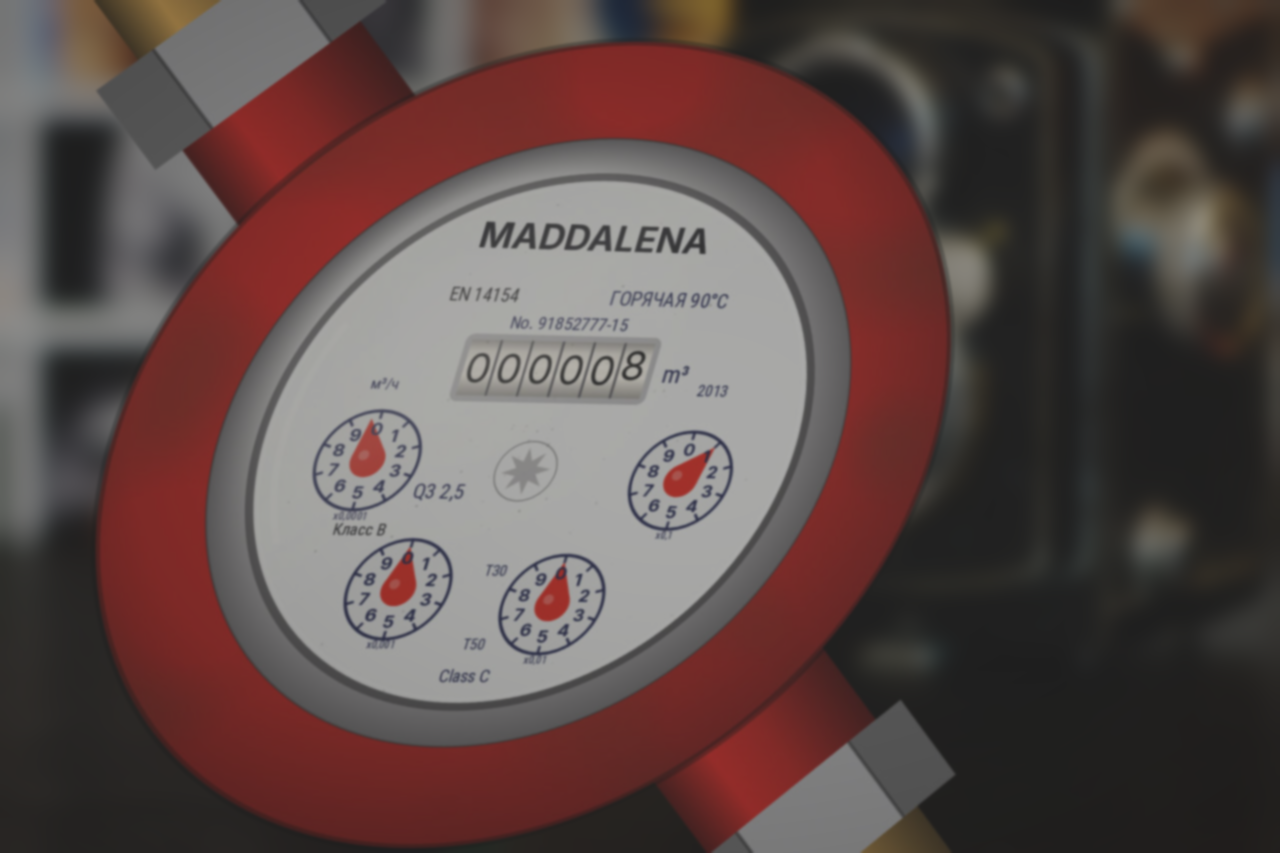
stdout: {"value": 8.0999, "unit": "m³"}
